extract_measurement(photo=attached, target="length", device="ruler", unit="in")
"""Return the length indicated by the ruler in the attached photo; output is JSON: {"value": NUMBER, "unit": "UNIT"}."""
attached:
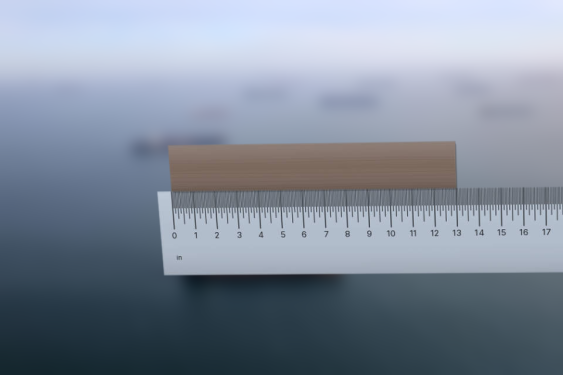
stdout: {"value": 13, "unit": "in"}
